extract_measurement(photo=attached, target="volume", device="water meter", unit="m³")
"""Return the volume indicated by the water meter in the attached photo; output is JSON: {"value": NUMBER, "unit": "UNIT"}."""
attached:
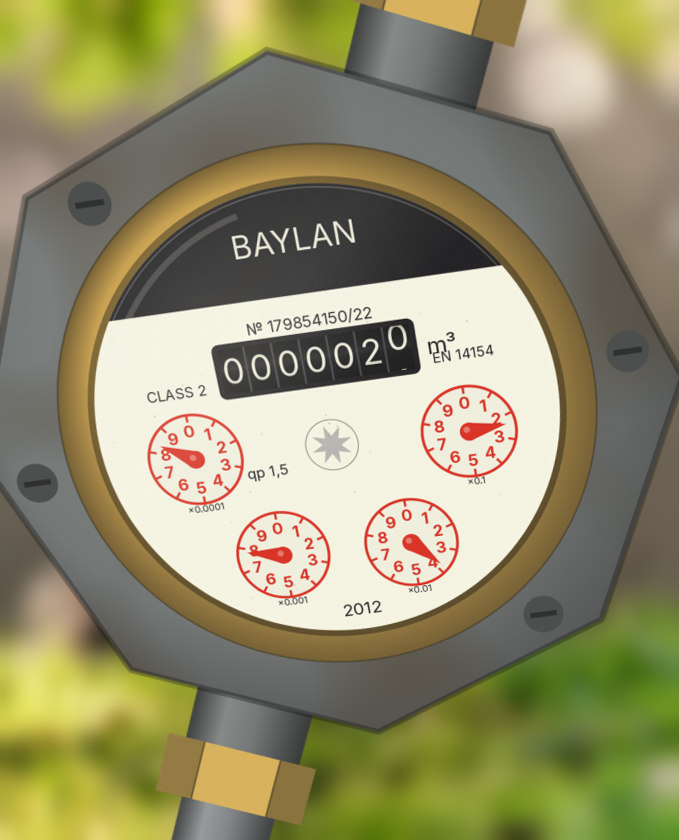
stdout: {"value": 20.2378, "unit": "m³"}
